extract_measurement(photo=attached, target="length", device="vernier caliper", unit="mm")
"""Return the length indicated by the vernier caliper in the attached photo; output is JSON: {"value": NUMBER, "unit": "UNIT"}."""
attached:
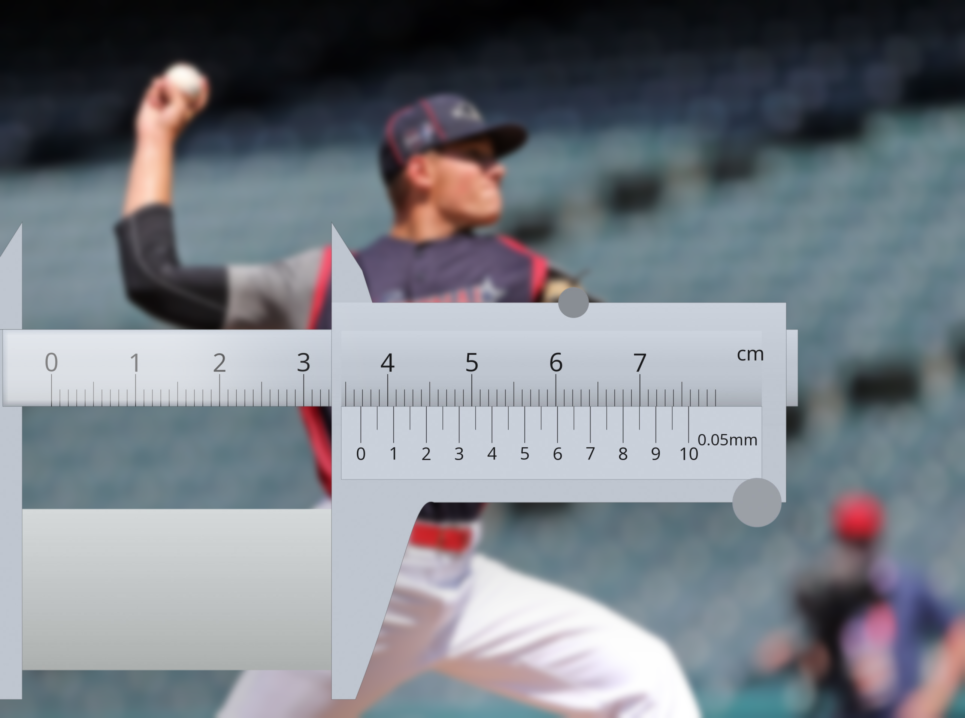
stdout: {"value": 36.8, "unit": "mm"}
